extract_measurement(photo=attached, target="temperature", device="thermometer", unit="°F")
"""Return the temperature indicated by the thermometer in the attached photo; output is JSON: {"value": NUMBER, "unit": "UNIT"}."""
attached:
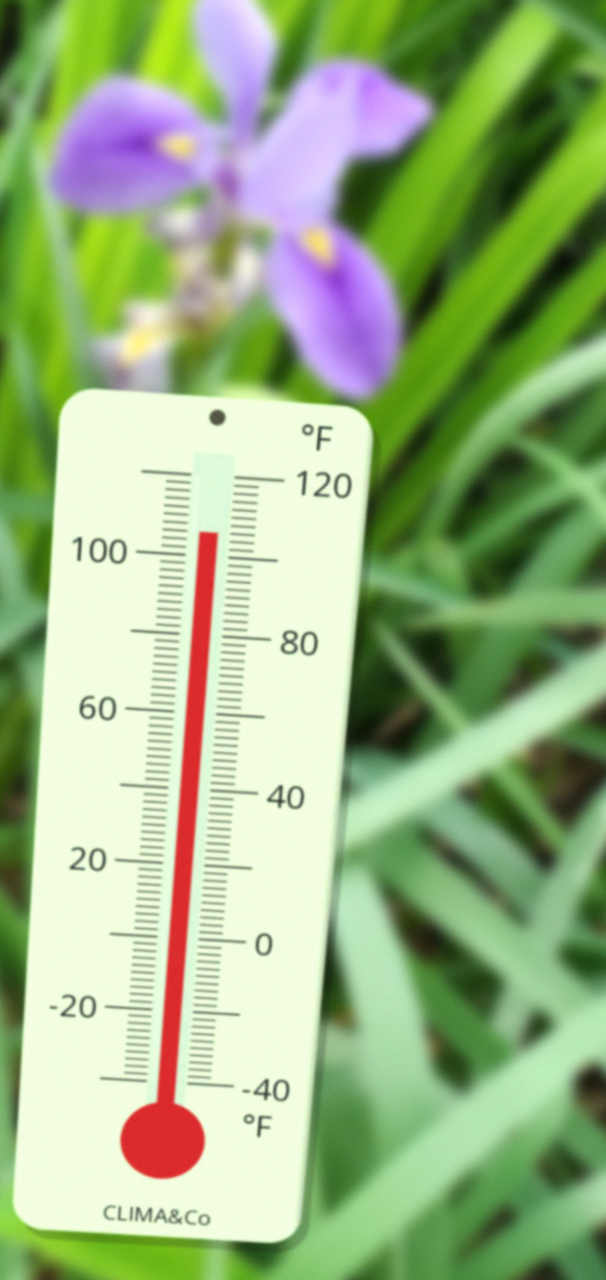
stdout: {"value": 106, "unit": "°F"}
